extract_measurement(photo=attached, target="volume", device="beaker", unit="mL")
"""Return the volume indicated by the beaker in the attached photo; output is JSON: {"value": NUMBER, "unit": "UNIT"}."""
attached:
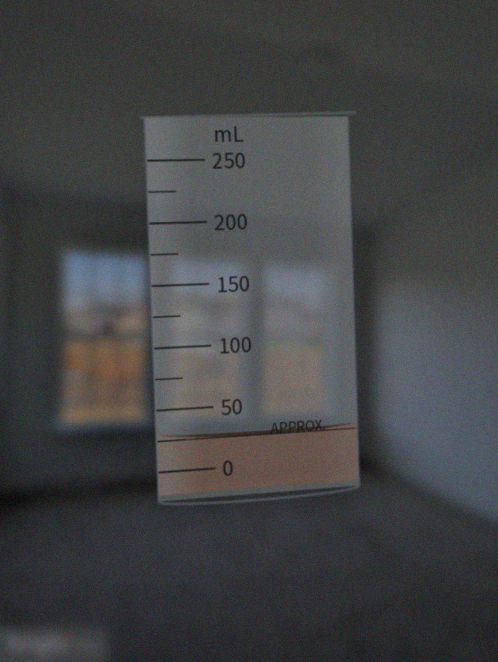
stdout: {"value": 25, "unit": "mL"}
